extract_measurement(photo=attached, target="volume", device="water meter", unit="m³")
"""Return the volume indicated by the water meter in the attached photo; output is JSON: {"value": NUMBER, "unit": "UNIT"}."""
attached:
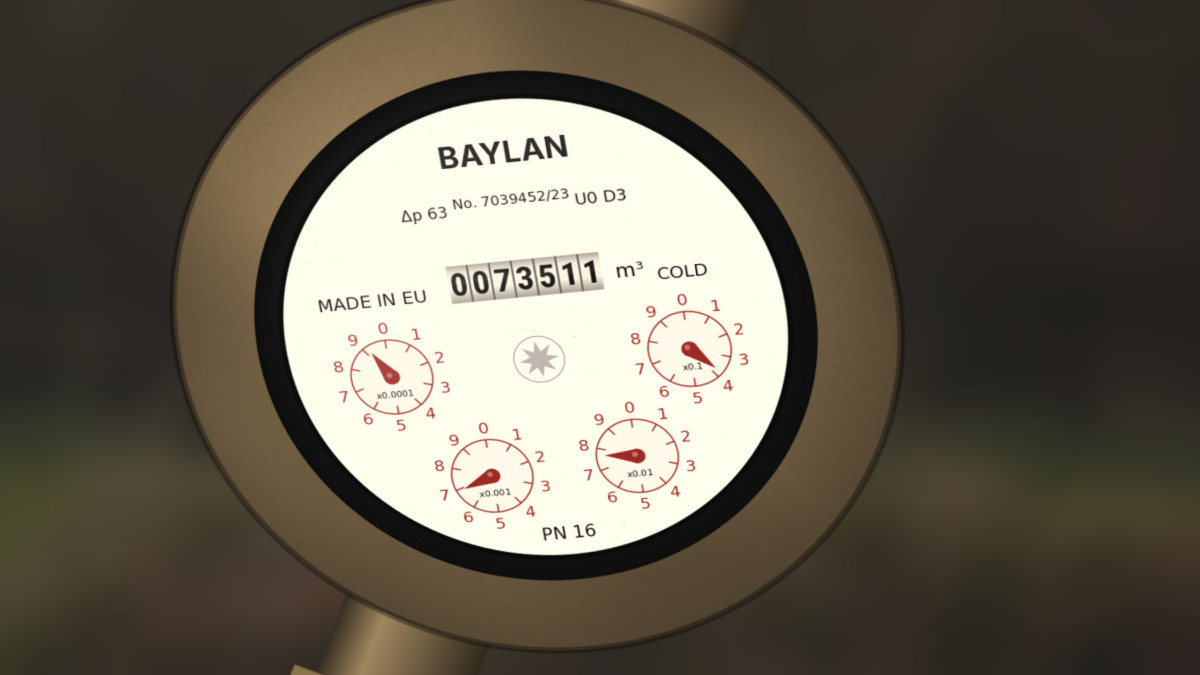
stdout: {"value": 73511.3769, "unit": "m³"}
